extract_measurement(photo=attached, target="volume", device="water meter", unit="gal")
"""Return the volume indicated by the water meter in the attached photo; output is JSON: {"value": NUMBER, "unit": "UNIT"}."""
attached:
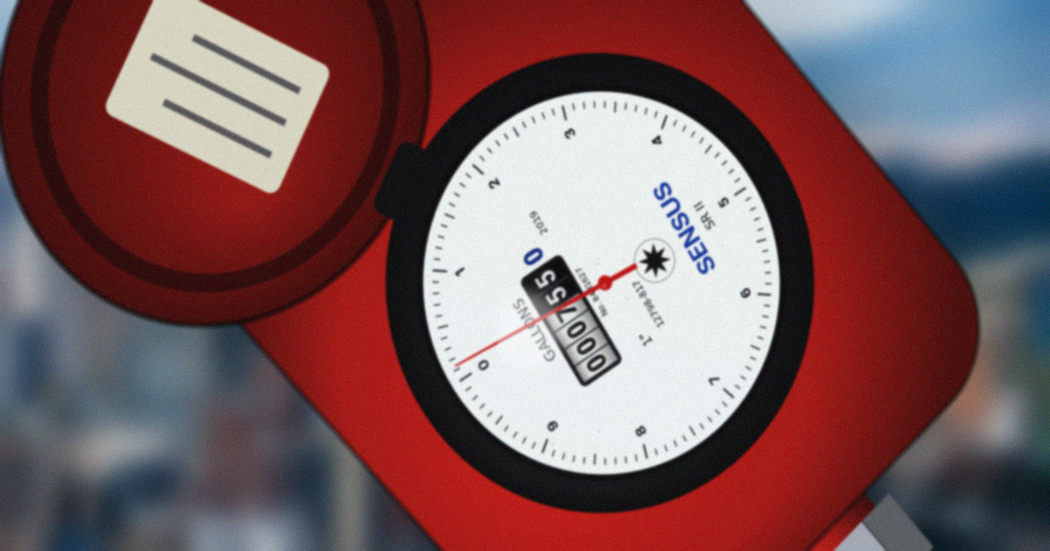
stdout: {"value": 7550.1, "unit": "gal"}
